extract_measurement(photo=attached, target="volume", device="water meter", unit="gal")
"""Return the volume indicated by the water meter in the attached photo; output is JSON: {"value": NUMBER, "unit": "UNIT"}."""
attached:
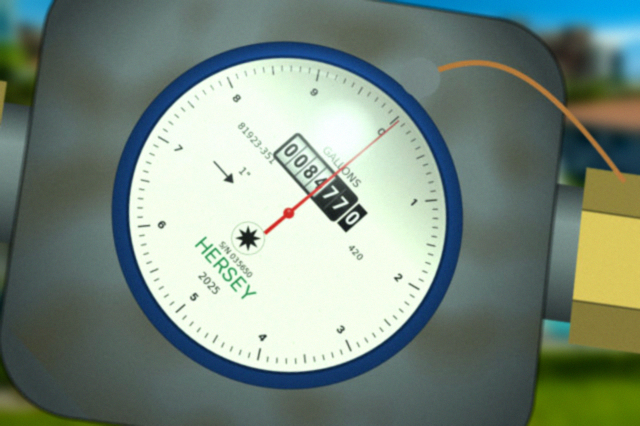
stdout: {"value": 84770.0, "unit": "gal"}
